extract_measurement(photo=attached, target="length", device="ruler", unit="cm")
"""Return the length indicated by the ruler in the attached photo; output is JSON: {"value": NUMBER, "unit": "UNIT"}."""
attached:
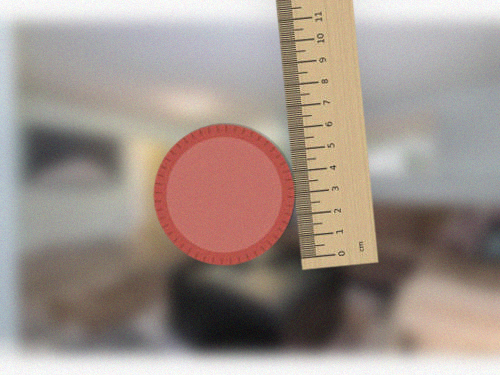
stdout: {"value": 6.5, "unit": "cm"}
